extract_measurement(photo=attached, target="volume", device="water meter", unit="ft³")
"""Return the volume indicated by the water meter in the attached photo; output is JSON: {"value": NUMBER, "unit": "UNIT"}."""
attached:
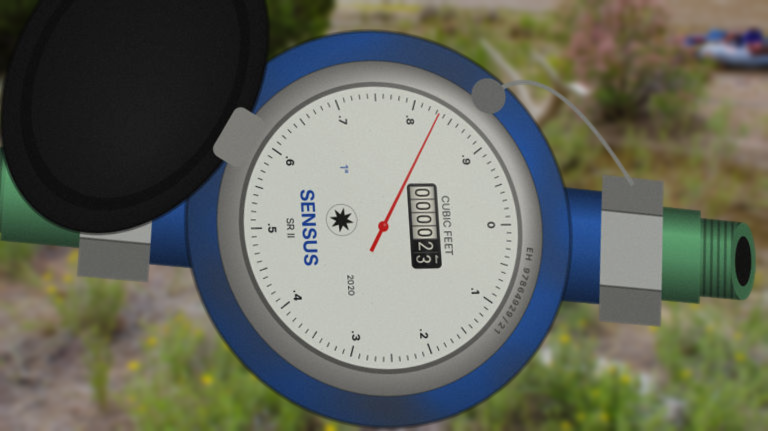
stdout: {"value": 22.83, "unit": "ft³"}
